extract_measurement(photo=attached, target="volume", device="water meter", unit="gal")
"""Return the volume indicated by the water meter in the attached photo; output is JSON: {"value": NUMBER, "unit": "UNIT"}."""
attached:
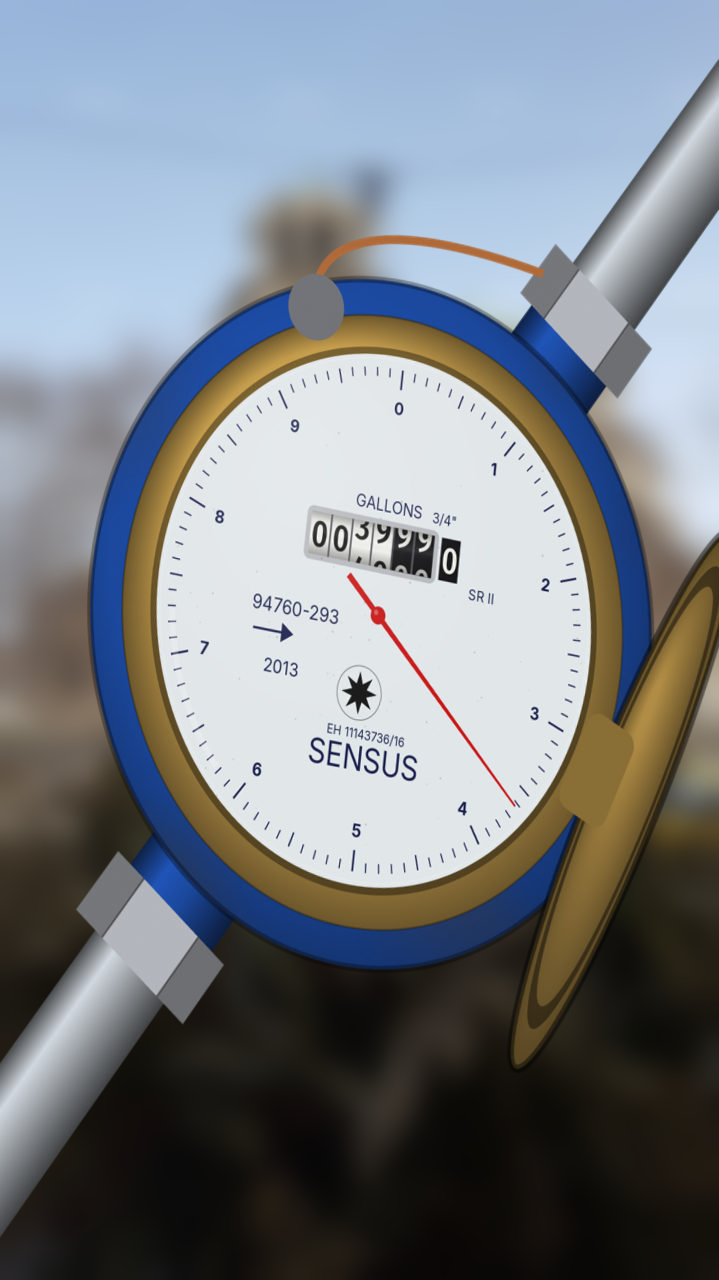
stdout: {"value": 39993.6, "unit": "gal"}
